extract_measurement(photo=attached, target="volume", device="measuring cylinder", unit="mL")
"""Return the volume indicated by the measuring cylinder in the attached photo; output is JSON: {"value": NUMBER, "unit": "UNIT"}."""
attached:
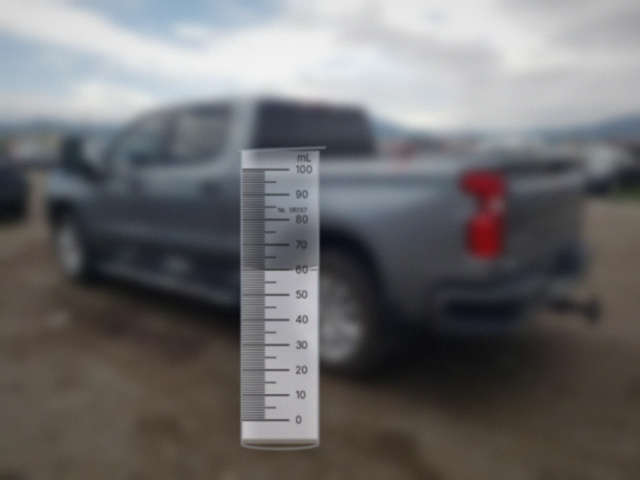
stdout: {"value": 60, "unit": "mL"}
